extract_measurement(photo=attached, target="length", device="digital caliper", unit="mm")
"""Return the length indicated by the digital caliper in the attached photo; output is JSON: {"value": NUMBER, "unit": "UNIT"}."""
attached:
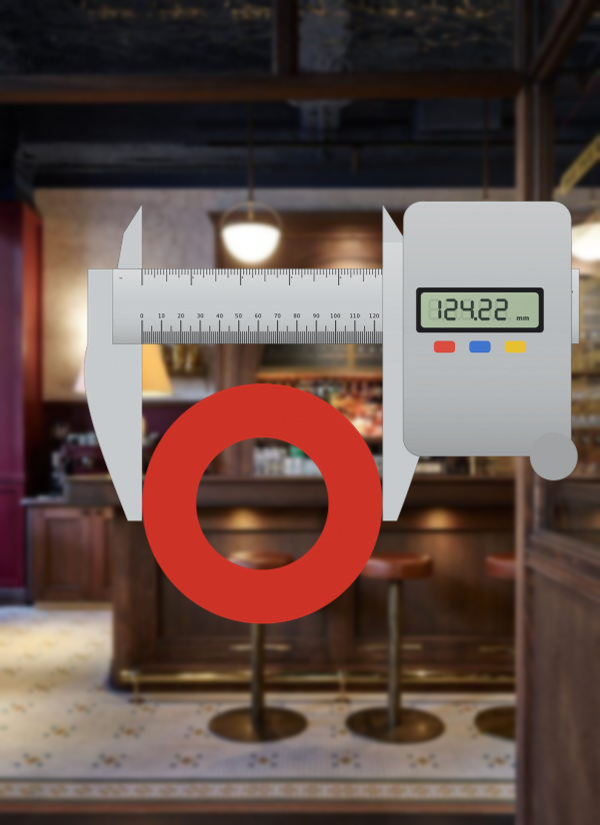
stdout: {"value": 124.22, "unit": "mm"}
